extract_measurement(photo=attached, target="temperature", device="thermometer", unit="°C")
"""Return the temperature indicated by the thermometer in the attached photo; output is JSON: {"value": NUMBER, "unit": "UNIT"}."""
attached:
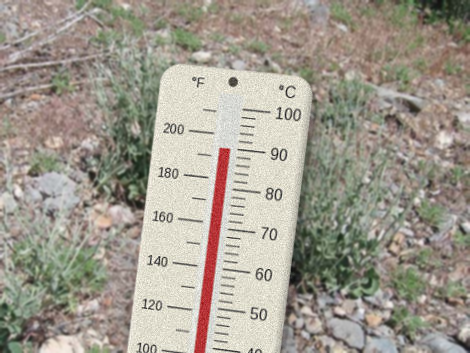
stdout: {"value": 90, "unit": "°C"}
